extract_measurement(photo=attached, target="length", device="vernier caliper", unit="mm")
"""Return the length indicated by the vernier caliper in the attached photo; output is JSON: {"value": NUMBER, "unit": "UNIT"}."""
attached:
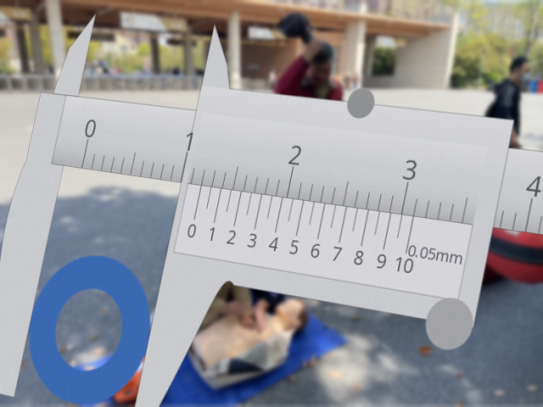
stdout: {"value": 12.0, "unit": "mm"}
